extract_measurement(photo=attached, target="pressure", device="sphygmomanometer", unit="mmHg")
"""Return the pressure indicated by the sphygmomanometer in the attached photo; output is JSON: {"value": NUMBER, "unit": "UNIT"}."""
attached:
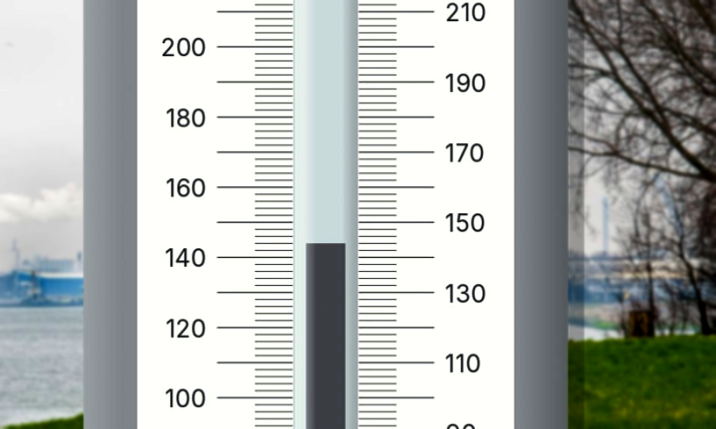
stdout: {"value": 144, "unit": "mmHg"}
